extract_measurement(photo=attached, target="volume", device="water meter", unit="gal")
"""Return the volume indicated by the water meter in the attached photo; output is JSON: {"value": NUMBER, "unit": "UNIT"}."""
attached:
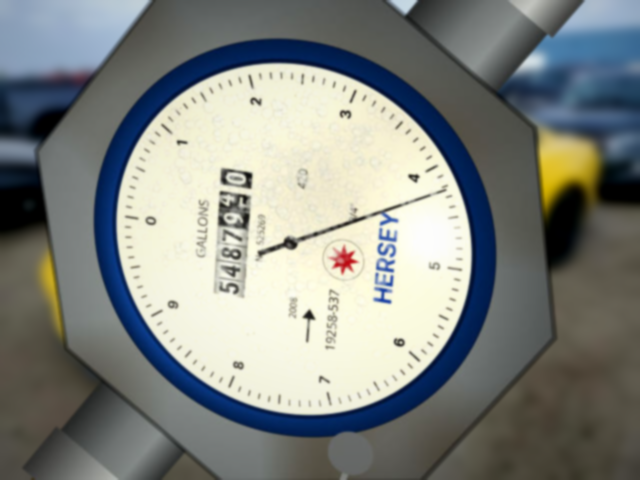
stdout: {"value": 5487944.2, "unit": "gal"}
